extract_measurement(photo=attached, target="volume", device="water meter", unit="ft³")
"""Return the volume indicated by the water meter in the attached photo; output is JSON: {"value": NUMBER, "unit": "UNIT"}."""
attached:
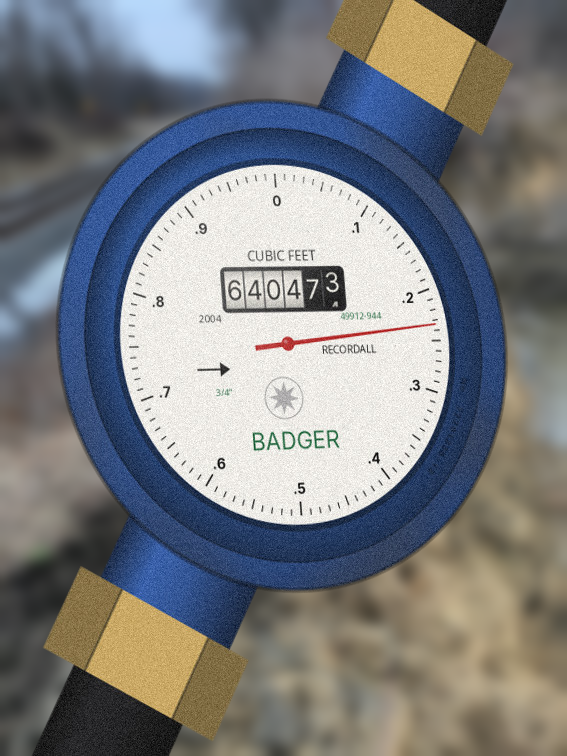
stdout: {"value": 640473.23, "unit": "ft³"}
